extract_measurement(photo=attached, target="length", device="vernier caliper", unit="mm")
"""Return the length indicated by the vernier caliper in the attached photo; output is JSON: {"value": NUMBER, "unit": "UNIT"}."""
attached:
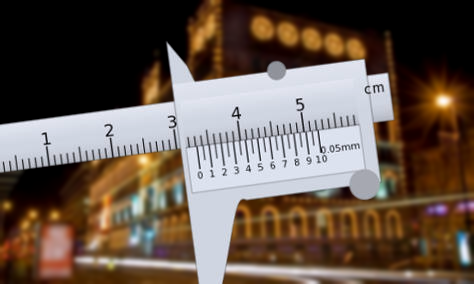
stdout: {"value": 33.2, "unit": "mm"}
